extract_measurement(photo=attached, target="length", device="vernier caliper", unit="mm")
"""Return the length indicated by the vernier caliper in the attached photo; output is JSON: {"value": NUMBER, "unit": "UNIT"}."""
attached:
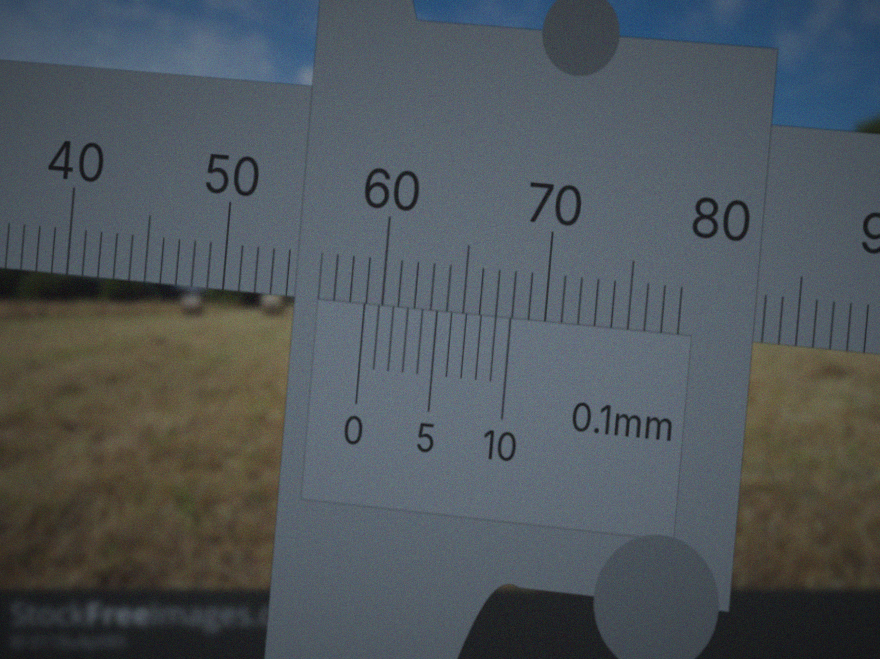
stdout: {"value": 58.9, "unit": "mm"}
